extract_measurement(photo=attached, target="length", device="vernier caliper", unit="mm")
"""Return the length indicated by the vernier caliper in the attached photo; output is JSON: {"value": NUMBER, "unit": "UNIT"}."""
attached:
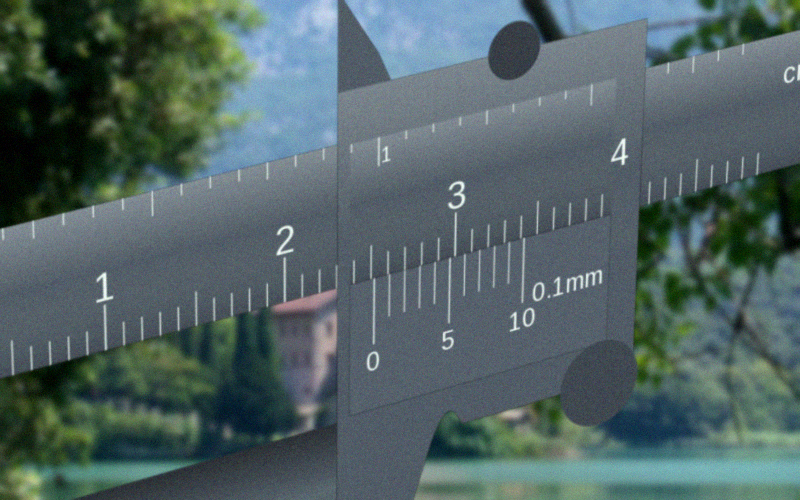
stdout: {"value": 25.2, "unit": "mm"}
